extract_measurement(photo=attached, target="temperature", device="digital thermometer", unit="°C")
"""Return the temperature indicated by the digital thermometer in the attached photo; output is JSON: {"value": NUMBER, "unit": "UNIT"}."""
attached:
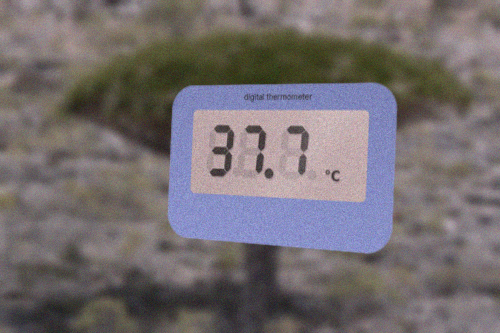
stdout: {"value": 37.7, "unit": "°C"}
